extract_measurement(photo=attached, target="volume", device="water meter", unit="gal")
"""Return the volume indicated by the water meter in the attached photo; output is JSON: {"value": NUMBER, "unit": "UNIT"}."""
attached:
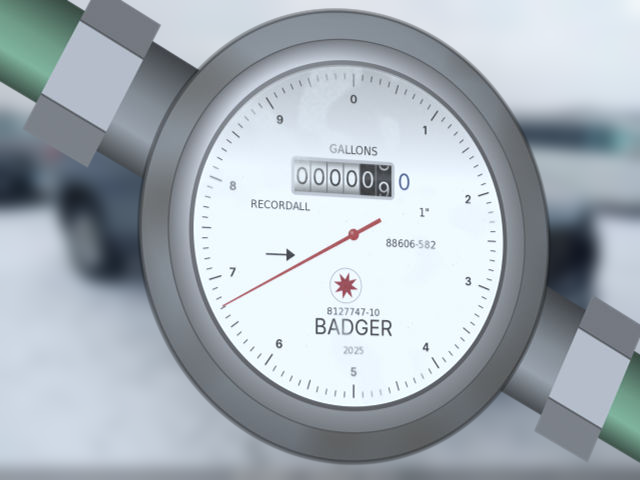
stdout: {"value": 86.7, "unit": "gal"}
